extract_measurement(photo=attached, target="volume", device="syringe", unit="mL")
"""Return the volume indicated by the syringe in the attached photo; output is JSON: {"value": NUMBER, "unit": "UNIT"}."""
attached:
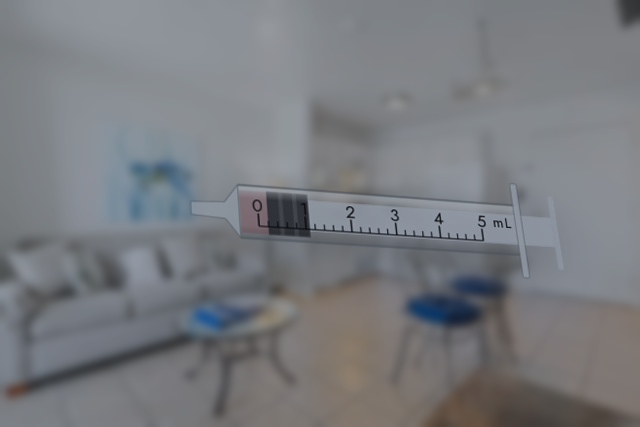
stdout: {"value": 0.2, "unit": "mL"}
